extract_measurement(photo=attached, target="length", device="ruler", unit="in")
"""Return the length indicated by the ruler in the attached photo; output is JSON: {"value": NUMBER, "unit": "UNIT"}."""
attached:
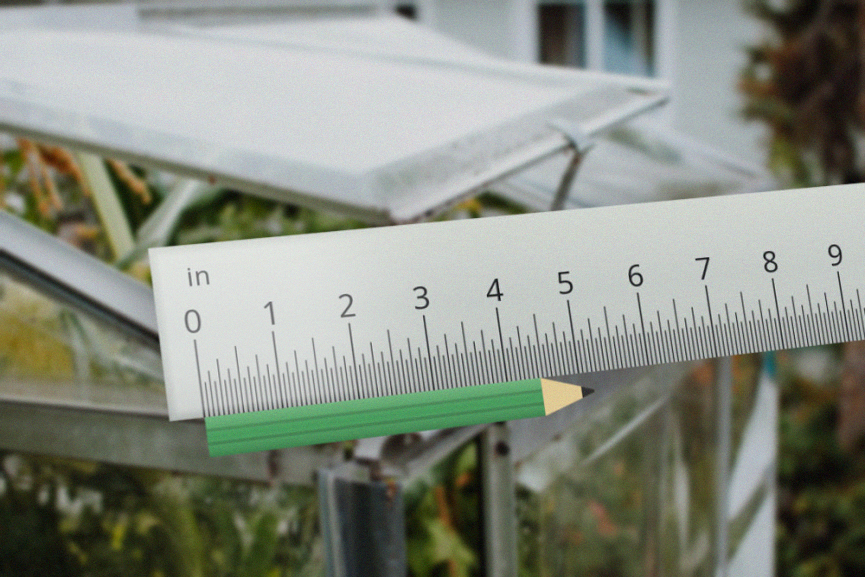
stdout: {"value": 5.1875, "unit": "in"}
